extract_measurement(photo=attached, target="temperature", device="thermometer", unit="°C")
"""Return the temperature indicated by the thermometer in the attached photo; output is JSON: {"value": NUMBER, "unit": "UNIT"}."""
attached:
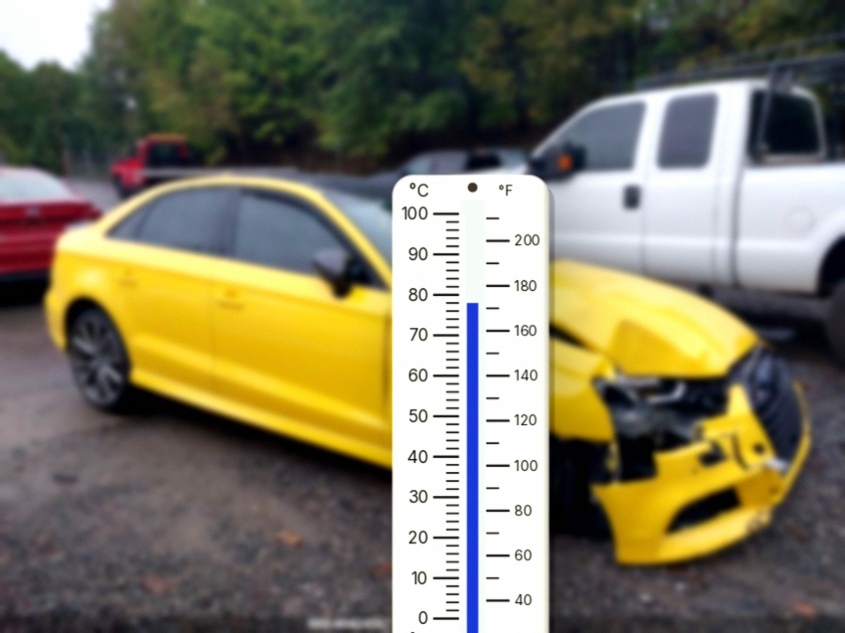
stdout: {"value": 78, "unit": "°C"}
